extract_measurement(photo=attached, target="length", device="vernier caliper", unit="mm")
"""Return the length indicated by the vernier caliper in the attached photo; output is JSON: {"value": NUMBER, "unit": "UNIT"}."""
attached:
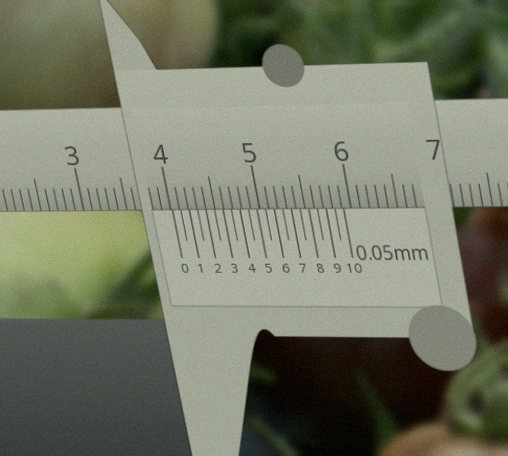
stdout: {"value": 40.2, "unit": "mm"}
